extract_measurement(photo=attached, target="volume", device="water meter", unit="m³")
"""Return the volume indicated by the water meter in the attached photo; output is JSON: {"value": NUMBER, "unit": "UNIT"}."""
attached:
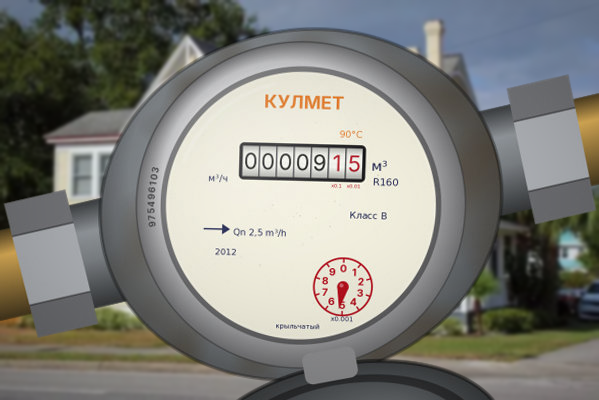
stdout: {"value": 9.155, "unit": "m³"}
